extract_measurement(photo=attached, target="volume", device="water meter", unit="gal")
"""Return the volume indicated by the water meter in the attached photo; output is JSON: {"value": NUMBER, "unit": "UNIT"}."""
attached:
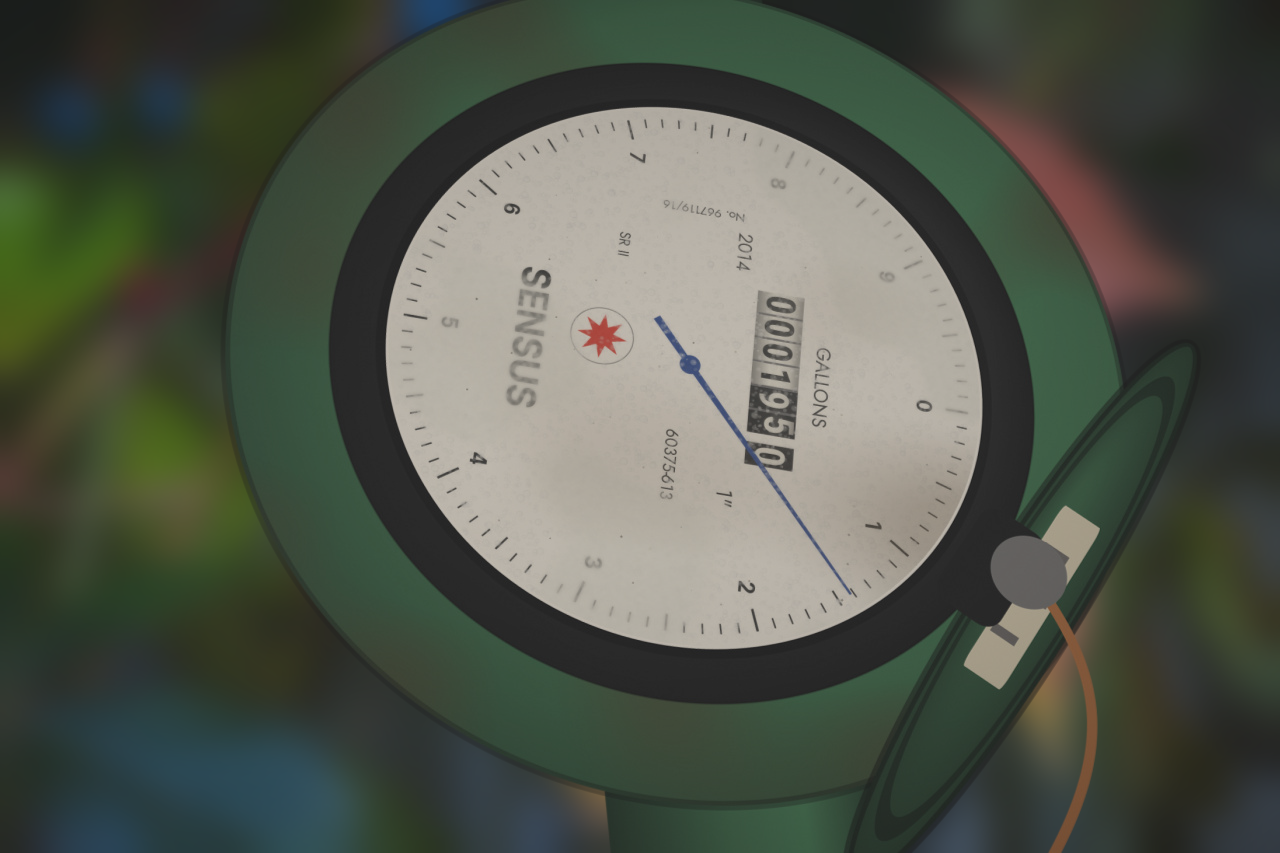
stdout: {"value": 1951.4, "unit": "gal"}
